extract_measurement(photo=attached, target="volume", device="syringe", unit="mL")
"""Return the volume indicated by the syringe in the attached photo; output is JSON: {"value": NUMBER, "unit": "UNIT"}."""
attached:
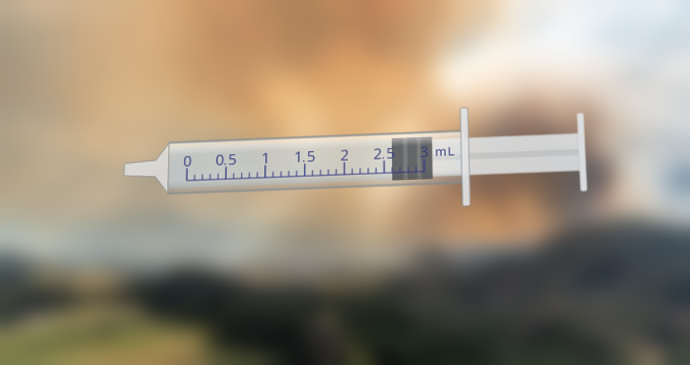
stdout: {"value": 2.6, "unit": "mL"}
